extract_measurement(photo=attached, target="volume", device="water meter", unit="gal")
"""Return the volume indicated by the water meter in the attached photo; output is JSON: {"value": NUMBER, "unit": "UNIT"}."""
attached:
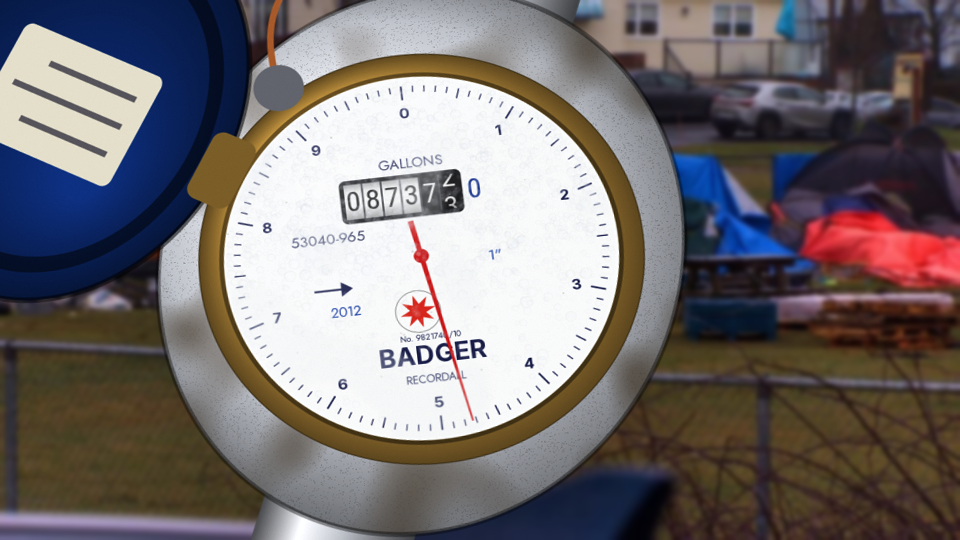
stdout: {"value": 873724.7, "unit": "gal"}
